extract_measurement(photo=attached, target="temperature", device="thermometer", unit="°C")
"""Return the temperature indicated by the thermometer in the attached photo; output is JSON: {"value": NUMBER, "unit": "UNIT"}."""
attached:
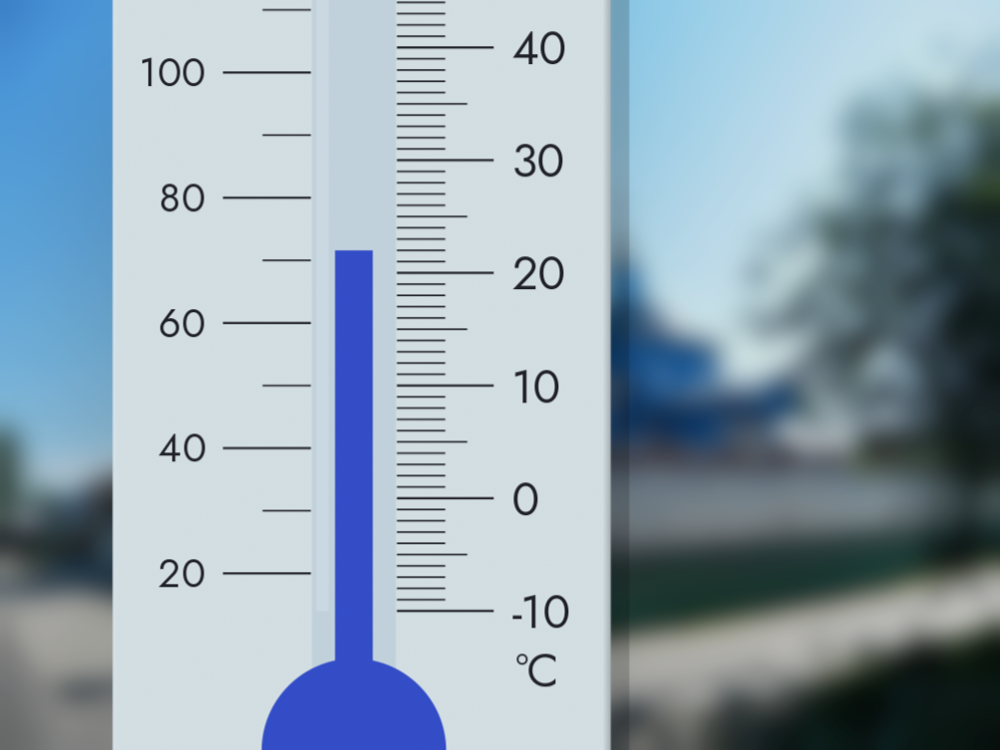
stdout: {"value": 22, "unit": "°C"}
